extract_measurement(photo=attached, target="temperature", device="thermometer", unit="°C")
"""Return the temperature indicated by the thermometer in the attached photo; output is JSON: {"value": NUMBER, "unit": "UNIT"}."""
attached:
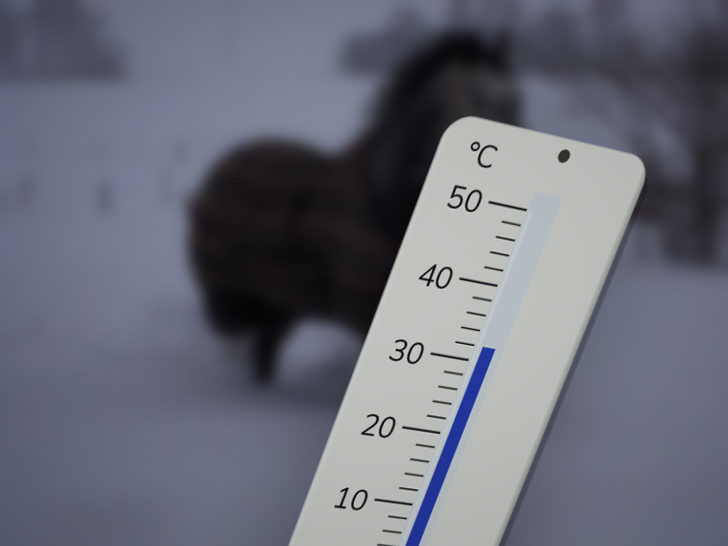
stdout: {"value": 32, "unit": "°C"}
